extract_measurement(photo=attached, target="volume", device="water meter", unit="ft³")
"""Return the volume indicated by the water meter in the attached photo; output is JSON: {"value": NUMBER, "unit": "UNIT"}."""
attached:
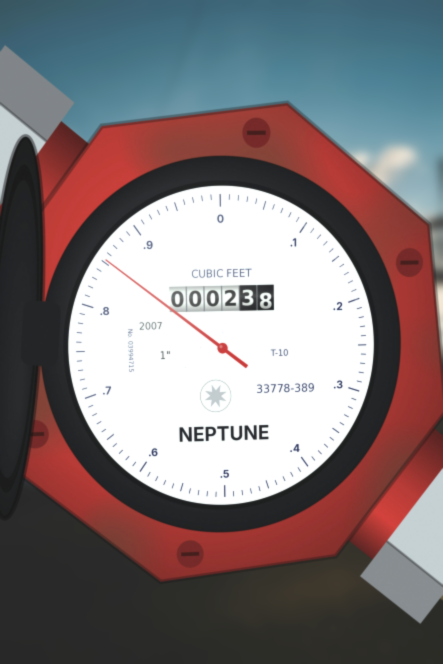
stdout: {"value": 237.85, "unit": "ft³"}
